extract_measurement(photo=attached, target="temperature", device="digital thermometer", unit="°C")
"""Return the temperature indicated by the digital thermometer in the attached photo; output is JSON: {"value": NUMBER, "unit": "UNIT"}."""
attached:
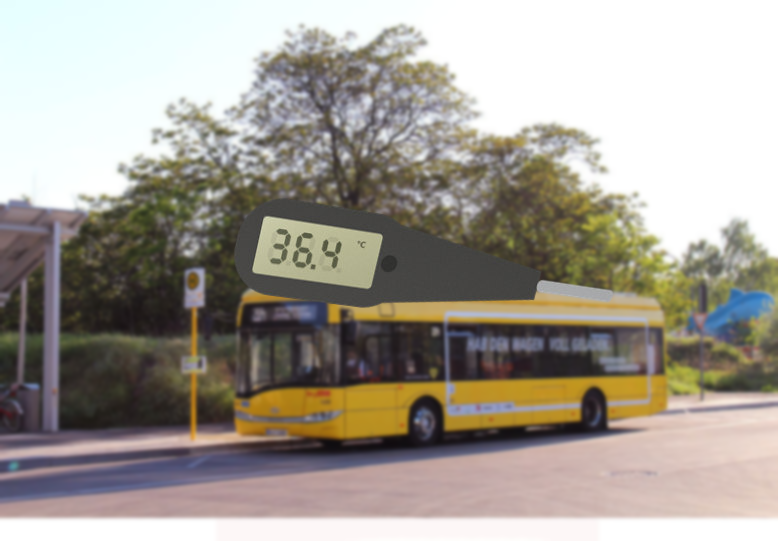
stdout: {"value": 36.4, "unit": "°C"}
